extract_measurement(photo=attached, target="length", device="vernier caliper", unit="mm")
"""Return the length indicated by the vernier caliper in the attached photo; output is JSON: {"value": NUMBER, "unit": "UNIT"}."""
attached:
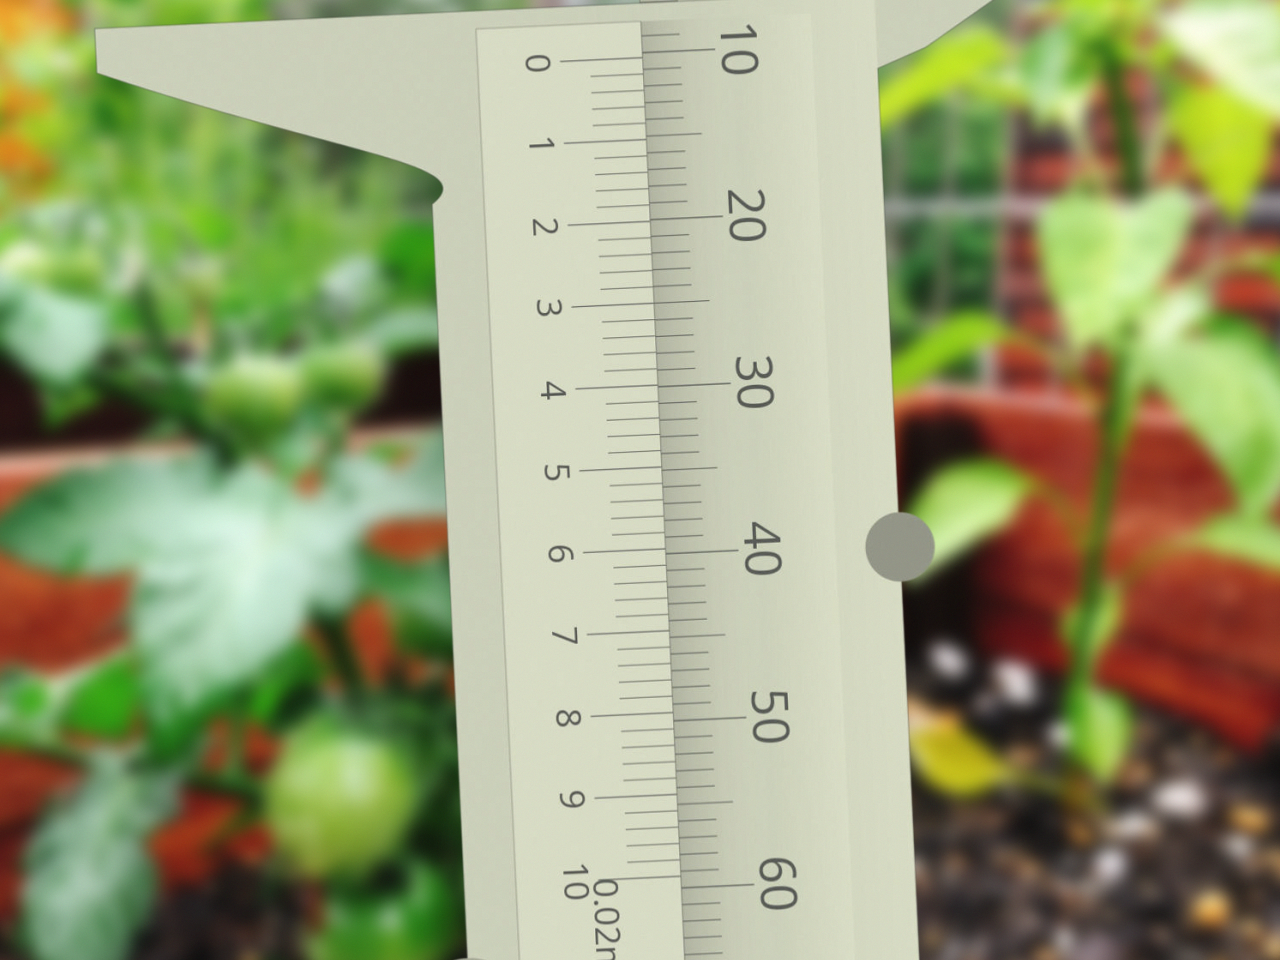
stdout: {"value": 10.3, "unit": "mm"}
